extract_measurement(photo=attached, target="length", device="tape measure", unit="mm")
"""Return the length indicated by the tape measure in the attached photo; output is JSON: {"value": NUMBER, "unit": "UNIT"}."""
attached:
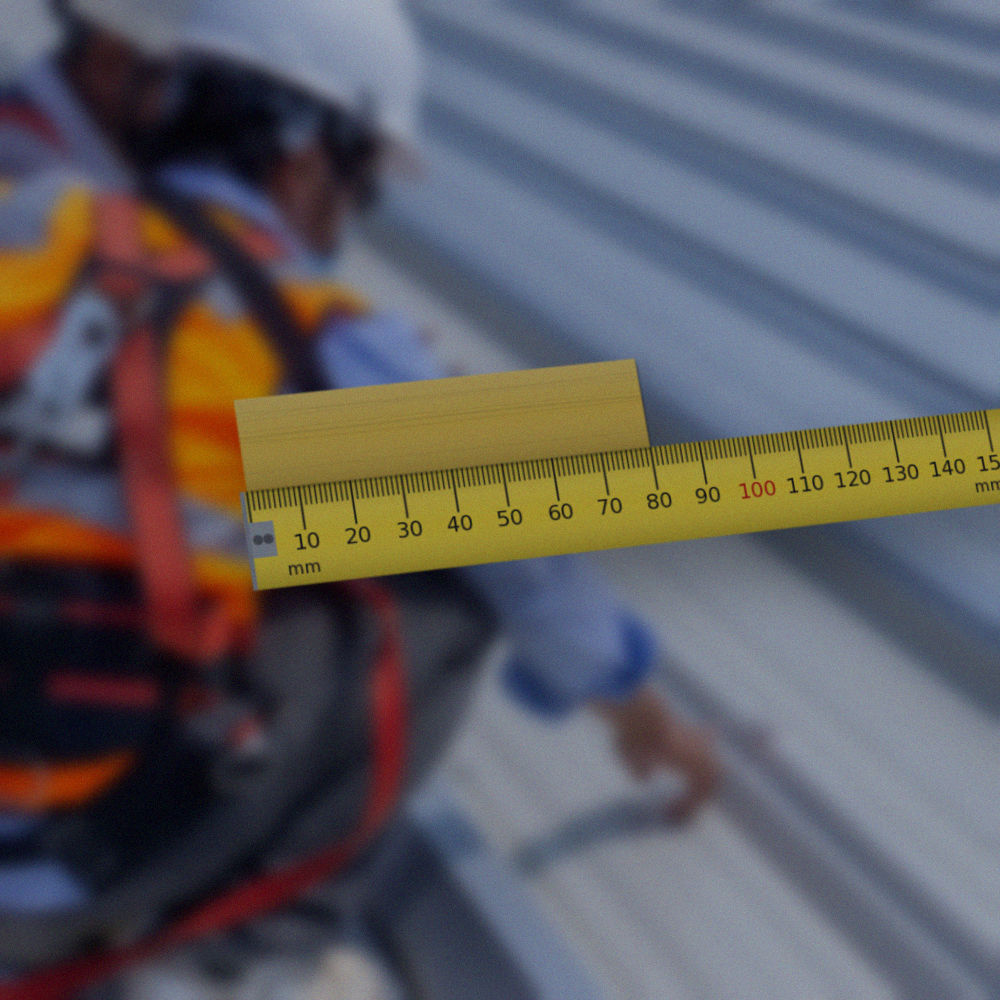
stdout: {"value": 80, "unit": "mm"}
